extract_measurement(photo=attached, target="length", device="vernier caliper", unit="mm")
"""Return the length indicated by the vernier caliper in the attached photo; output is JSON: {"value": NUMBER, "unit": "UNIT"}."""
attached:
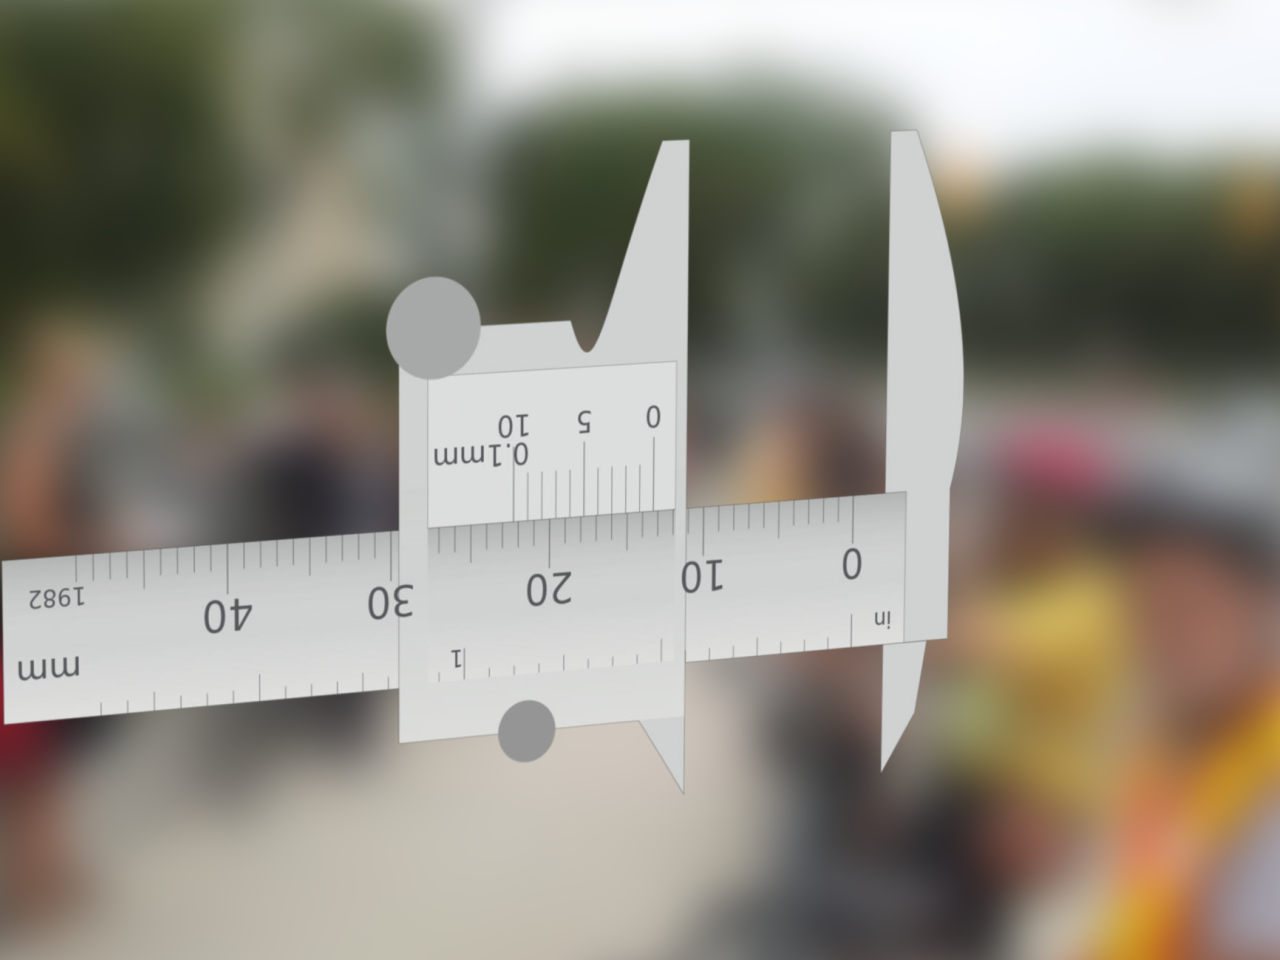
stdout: {"value": 13.3, "unit": "mm"}
